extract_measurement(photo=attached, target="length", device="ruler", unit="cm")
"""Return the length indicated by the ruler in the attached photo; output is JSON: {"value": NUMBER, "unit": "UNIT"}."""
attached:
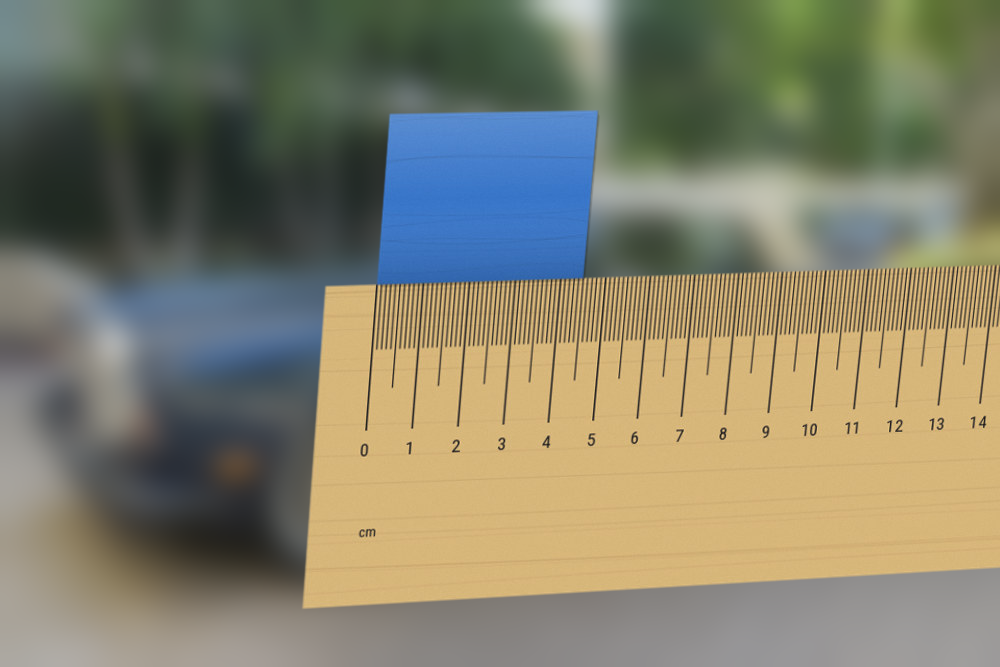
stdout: {"value": 4.5, "unit": "cm"}
